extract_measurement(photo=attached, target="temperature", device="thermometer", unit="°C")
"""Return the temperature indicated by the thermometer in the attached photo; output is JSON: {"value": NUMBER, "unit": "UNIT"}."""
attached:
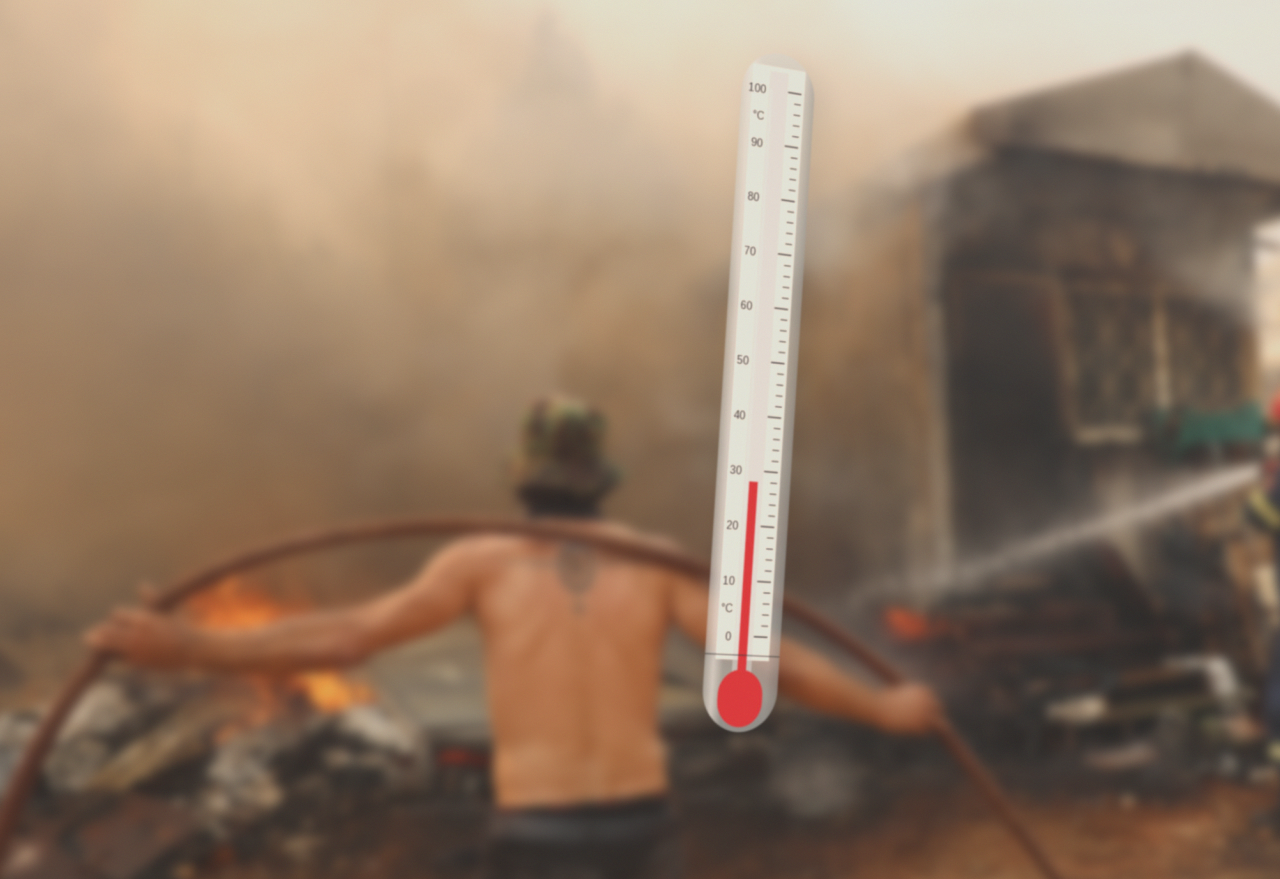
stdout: {"value": 28, "unit": "°C"}
